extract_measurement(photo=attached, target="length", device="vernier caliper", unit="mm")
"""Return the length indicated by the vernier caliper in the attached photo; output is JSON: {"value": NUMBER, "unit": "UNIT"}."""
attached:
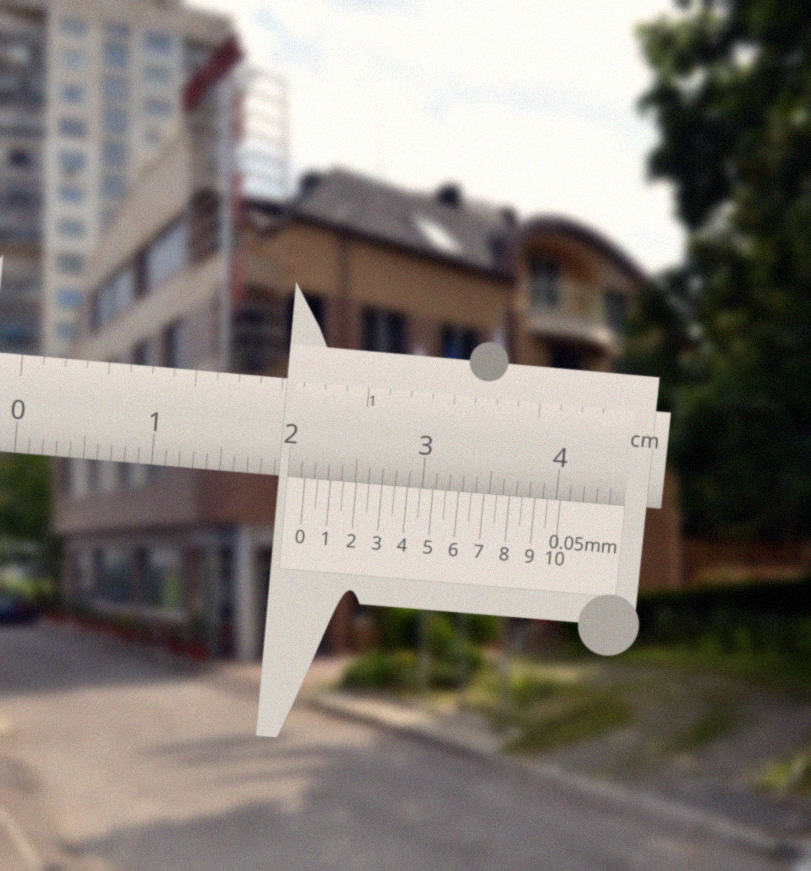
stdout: {"value": 21.3, "unit": "mm"}
